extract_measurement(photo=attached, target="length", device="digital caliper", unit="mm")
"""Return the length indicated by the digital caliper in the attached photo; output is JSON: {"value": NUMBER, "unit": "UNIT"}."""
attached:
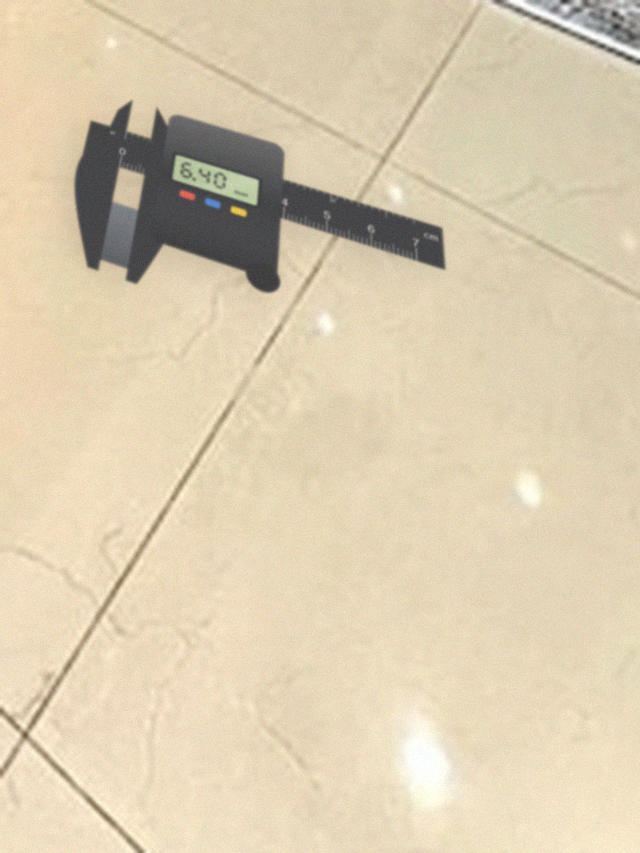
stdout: {"value": 6.40, "unit": "mm"}
